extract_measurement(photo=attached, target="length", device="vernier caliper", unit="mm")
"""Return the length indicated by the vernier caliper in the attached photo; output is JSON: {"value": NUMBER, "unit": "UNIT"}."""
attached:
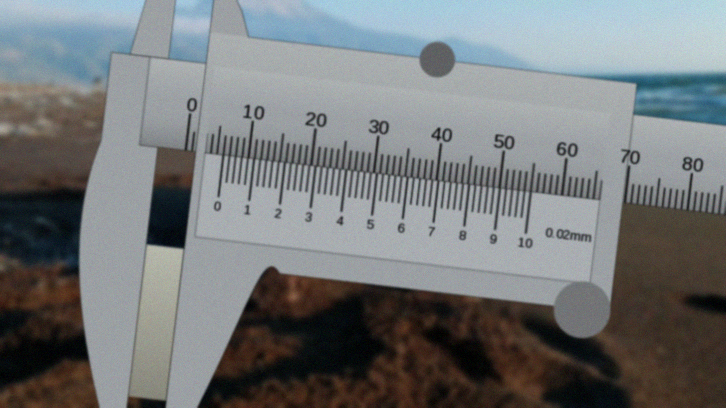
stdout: {"value": 6.0, "unit": "mm"}
